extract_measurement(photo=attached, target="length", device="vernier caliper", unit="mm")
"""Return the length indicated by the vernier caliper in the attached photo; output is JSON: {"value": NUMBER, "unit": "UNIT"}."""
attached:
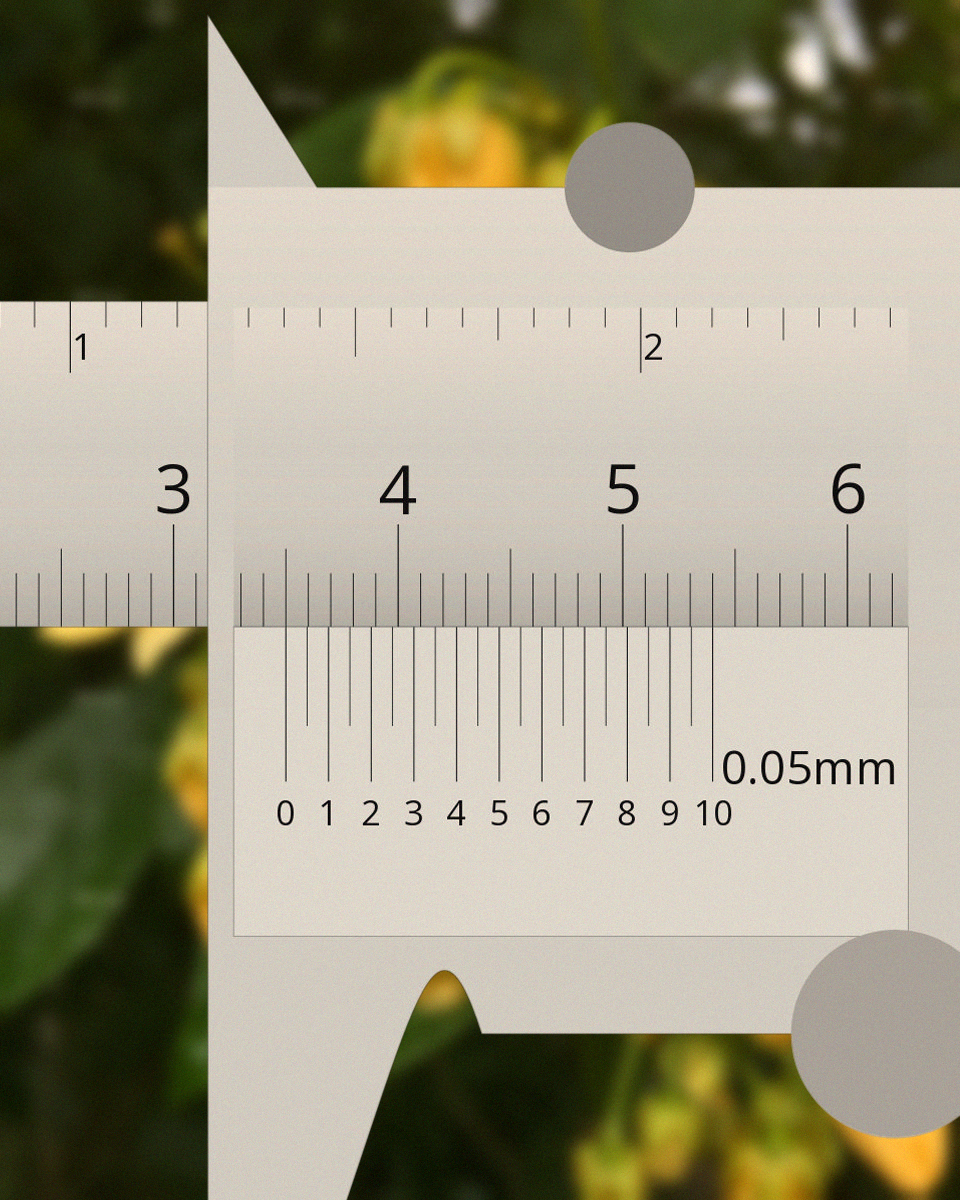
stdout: {"value": 35.0, "unit": "mm"}
